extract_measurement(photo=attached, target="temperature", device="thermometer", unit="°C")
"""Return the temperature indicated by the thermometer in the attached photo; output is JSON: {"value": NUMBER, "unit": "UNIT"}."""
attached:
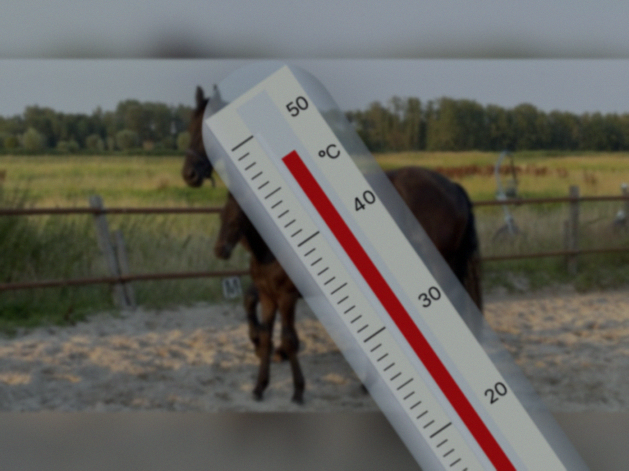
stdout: {"value": 47, "unit": "°C"}
